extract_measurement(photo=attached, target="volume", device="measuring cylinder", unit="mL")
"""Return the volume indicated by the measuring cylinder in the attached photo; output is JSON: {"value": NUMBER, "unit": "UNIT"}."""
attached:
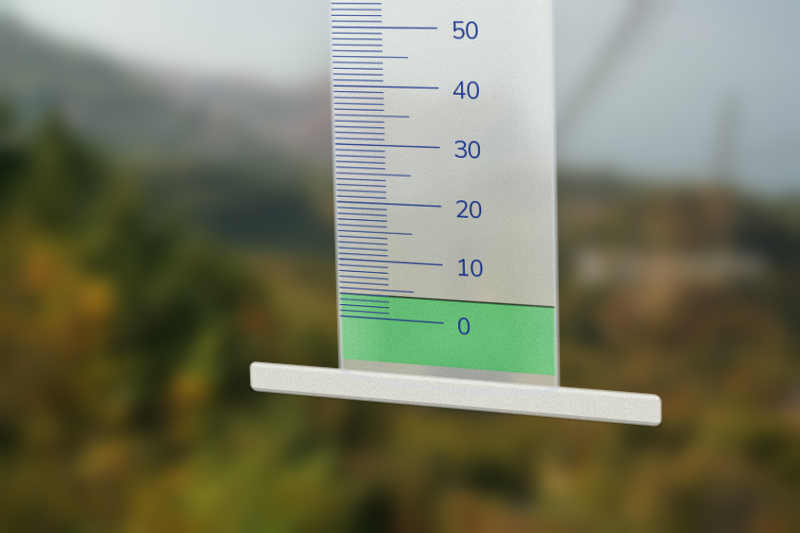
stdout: {"value": 4, "unit": "mL"}
